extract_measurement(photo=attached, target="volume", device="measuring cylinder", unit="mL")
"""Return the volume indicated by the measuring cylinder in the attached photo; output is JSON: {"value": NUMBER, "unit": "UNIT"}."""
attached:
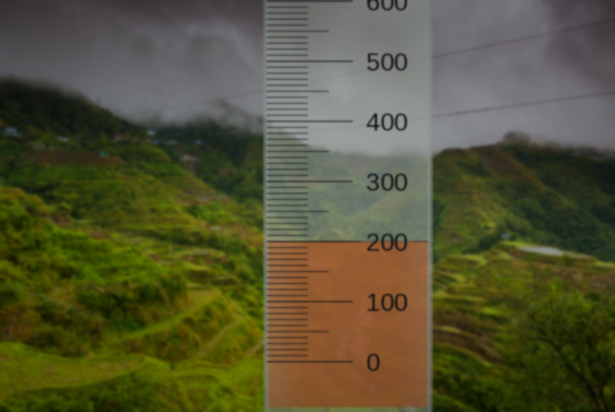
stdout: {"value": 200, "unit": "mL"}
